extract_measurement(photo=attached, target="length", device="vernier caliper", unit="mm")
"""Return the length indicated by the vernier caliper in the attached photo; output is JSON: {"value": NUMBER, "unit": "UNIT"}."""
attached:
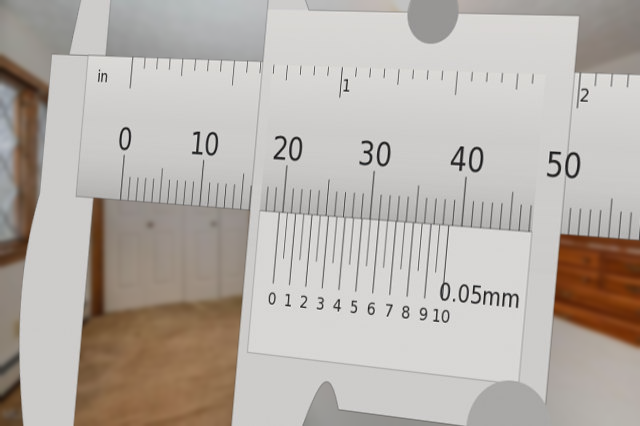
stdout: {"value": 19.6, "unit": "mm"}
